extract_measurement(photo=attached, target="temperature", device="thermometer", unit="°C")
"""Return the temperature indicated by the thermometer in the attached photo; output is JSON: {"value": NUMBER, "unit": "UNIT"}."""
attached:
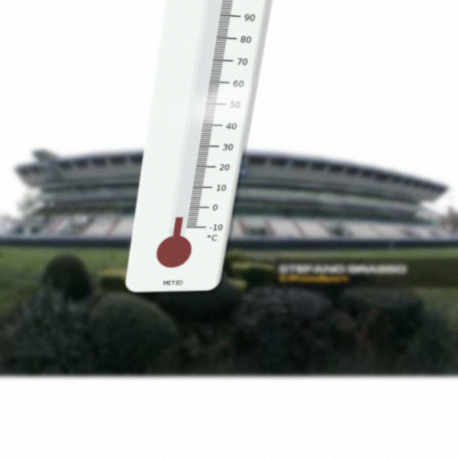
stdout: {"value": -5, "unit": "°C"}
